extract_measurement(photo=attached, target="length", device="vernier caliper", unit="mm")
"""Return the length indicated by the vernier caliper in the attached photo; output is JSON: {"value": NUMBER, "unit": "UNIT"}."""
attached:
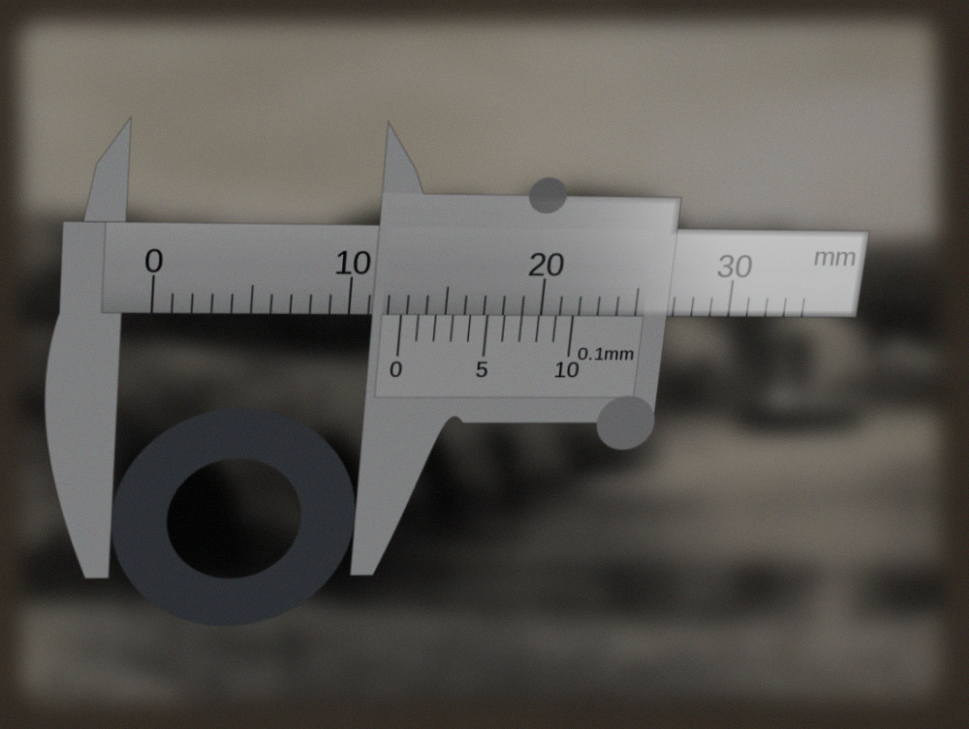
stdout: {"value": 12.7, "unit": "mm"}
